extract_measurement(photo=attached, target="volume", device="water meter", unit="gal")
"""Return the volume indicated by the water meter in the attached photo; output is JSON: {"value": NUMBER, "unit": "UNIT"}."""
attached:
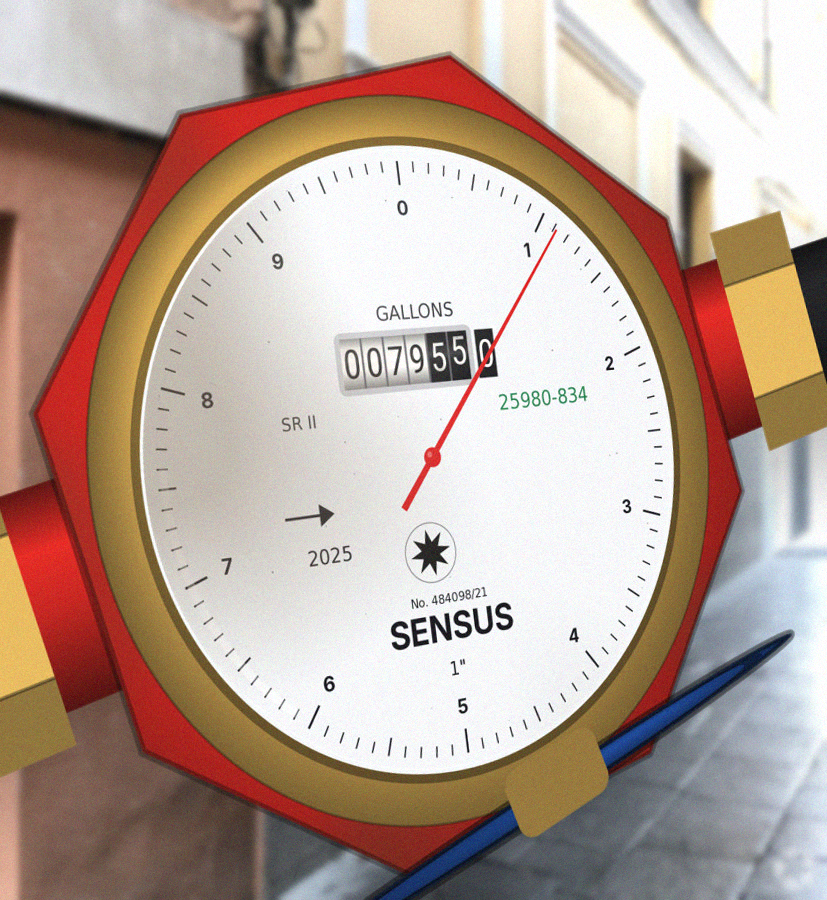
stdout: {"value": 79551.1, "unit": "gal"}
